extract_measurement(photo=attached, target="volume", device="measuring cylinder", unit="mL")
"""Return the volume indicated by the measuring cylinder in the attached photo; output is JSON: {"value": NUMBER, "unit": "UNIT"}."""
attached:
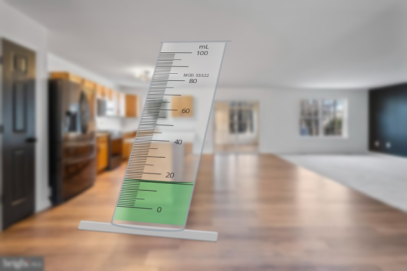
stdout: {"value": 15, "unit": "mL"}
